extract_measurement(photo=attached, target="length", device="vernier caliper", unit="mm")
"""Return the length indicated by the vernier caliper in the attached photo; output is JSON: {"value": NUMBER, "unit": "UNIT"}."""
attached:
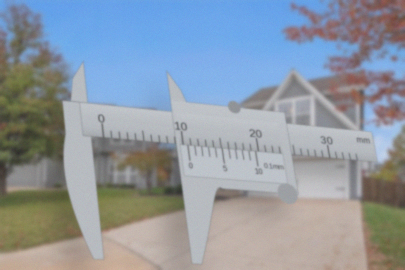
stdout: {"value": 10.6, "unit": "mm"}
